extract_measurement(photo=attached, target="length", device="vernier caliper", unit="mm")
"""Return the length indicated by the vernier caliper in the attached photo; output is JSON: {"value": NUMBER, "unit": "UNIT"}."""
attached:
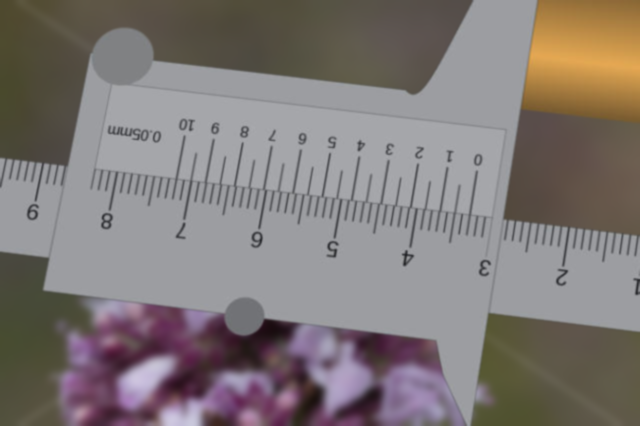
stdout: {"value": 33.0, "unit": "mm"}
